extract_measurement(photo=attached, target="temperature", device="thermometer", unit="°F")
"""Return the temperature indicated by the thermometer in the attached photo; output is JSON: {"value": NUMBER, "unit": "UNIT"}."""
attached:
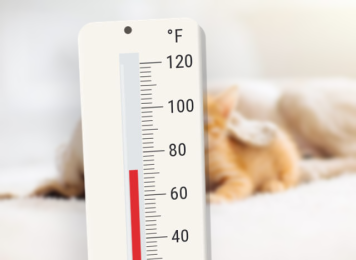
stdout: {"value": 72, "unit": "°F"}
